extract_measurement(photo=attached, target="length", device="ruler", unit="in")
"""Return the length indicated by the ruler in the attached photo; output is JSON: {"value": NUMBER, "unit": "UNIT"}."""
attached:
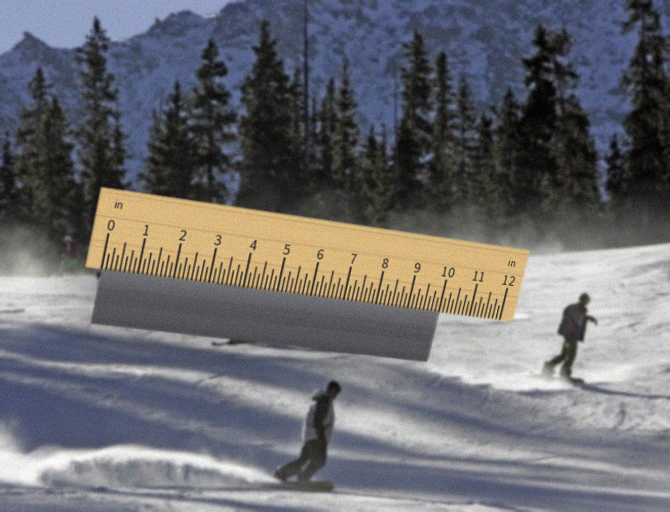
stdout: {"value": 10, "unit": "in"}
